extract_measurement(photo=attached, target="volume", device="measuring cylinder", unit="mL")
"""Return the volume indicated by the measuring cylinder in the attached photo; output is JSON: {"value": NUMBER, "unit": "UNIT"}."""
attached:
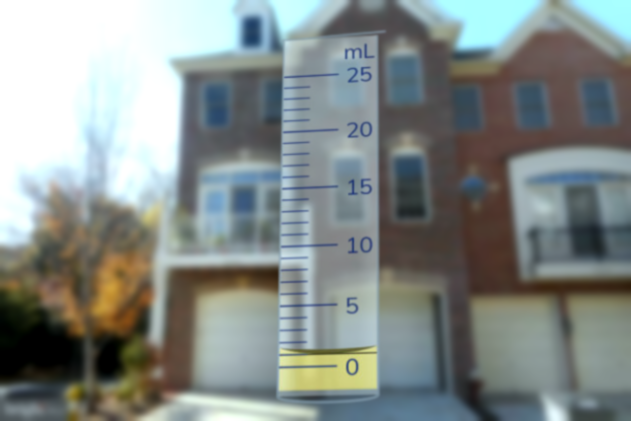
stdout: {"value": 1, "unit": "mL"}
